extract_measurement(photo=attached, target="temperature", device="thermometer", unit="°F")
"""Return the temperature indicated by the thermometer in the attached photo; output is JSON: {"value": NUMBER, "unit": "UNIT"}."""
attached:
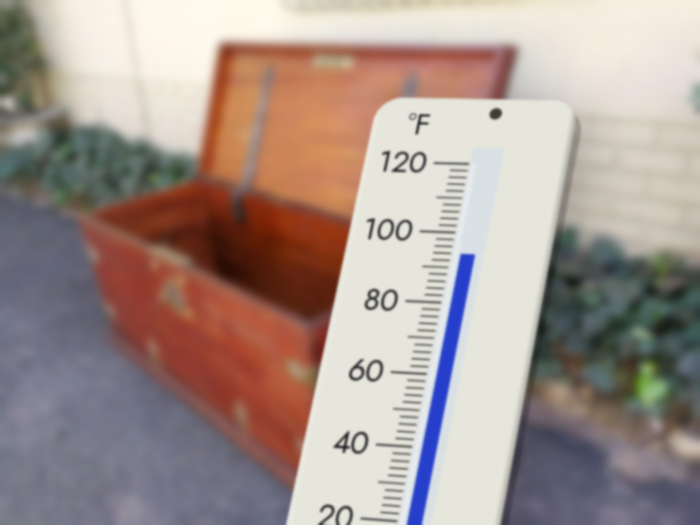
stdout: {"value": 94, "unit": "°F"}
